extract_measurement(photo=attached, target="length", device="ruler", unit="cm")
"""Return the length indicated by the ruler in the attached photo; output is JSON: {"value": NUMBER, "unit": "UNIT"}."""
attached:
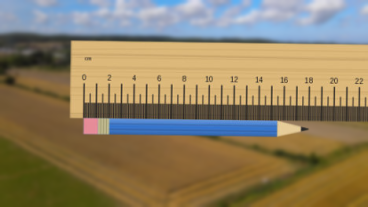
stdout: {"value": 18, "unit": "cm"}
